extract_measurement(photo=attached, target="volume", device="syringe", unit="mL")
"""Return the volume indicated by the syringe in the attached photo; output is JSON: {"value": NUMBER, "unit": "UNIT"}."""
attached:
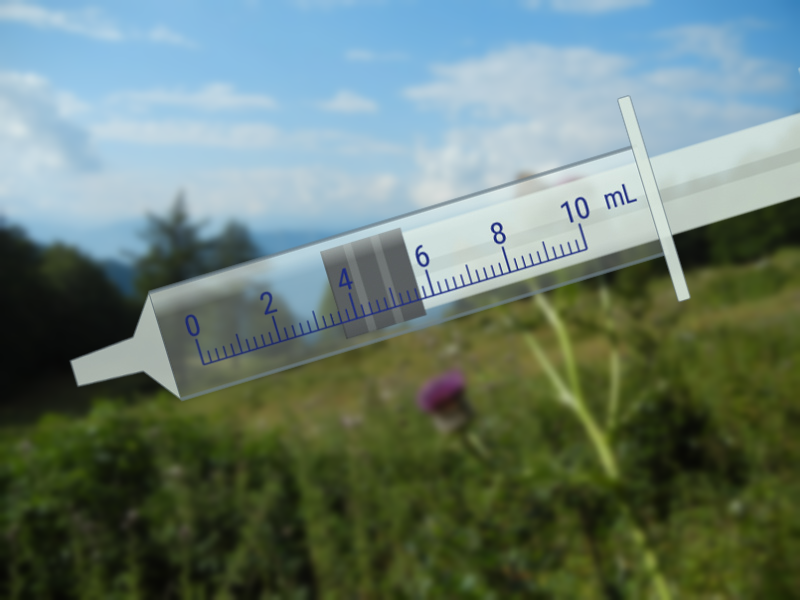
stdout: {"value": 3.6, "unit": "mL"}
